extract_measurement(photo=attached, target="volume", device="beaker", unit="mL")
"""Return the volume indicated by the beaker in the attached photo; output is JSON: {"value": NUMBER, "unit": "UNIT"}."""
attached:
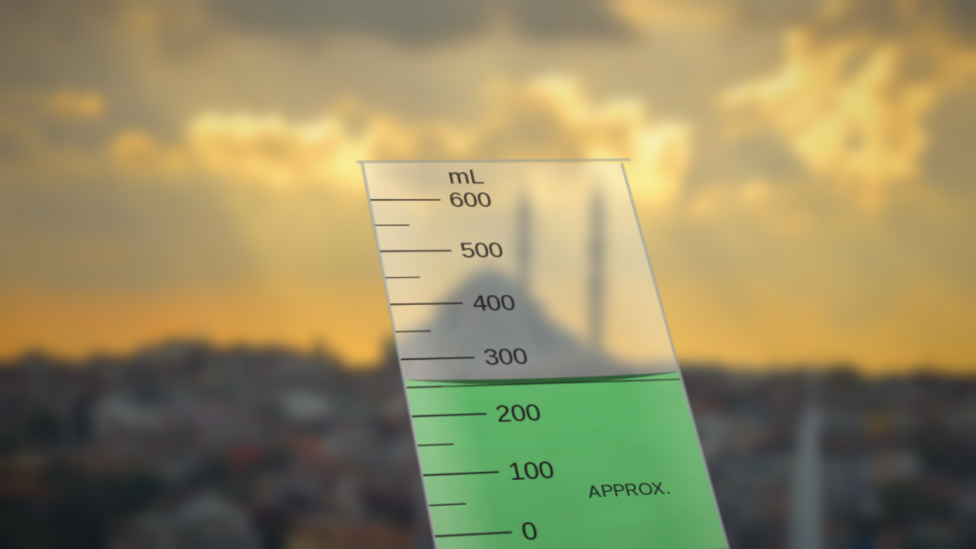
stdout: {"value": 250, "unit": "mL"}
